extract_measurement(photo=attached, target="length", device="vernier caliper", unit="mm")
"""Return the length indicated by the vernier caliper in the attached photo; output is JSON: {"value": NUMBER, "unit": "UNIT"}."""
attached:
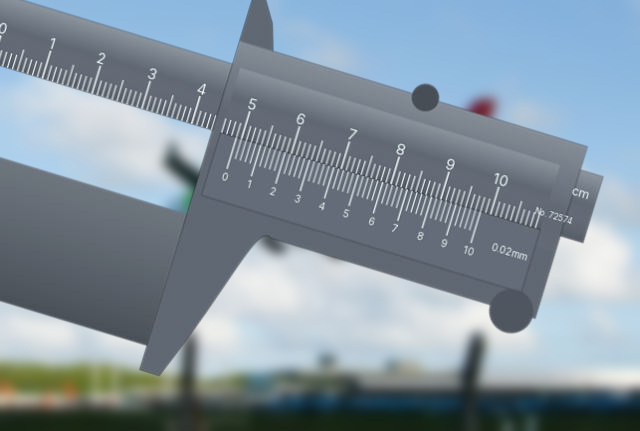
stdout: {"value": 49.0, "unit": "mm"}
